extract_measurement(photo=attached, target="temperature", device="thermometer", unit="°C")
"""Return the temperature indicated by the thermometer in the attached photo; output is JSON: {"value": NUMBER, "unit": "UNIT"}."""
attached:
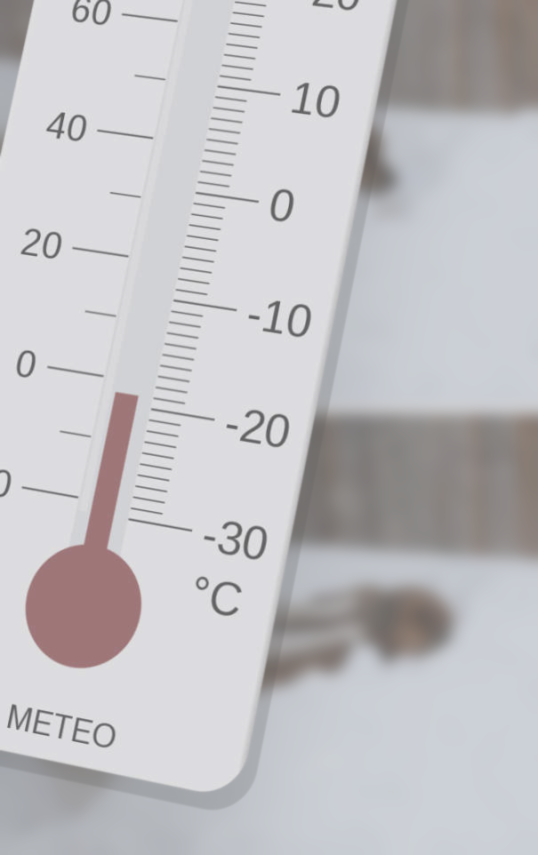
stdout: {"value": -19, "unit": "°C"}
